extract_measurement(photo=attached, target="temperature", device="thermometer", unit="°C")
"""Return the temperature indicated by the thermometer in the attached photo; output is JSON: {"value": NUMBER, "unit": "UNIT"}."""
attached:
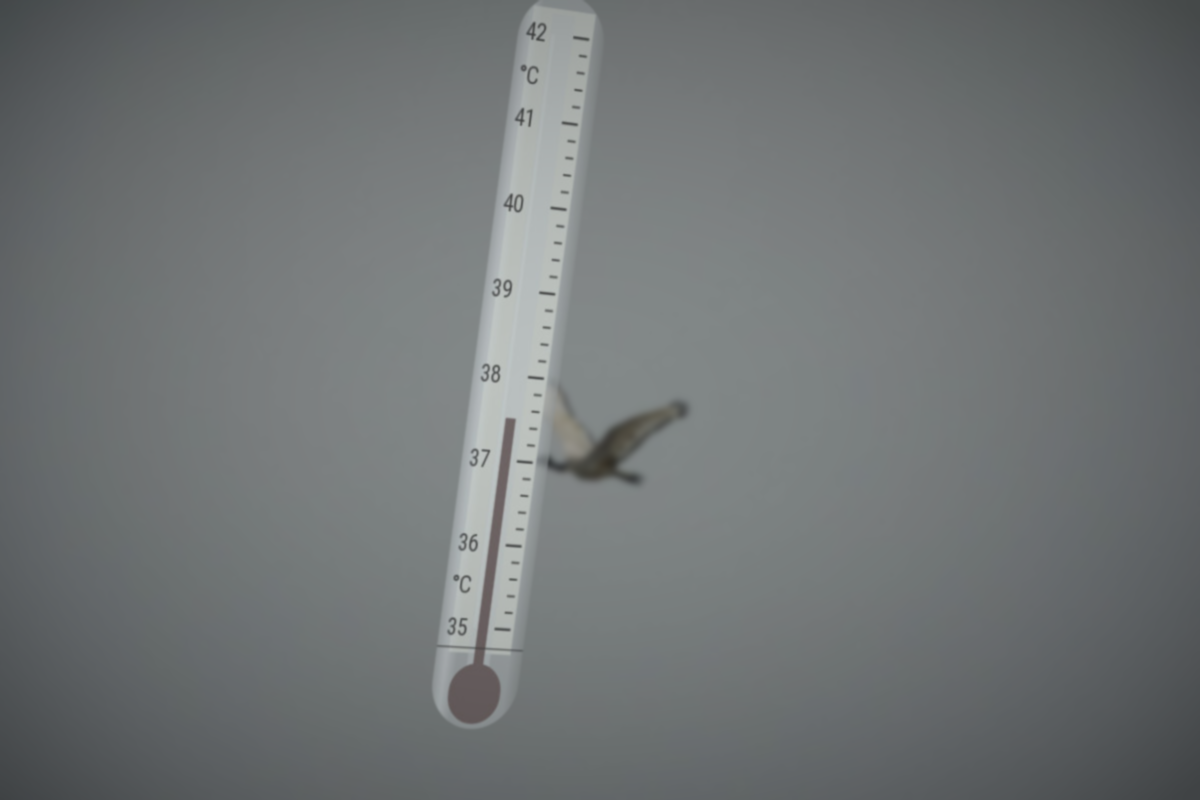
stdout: {"value": 37.5, "unit": "°C"}
